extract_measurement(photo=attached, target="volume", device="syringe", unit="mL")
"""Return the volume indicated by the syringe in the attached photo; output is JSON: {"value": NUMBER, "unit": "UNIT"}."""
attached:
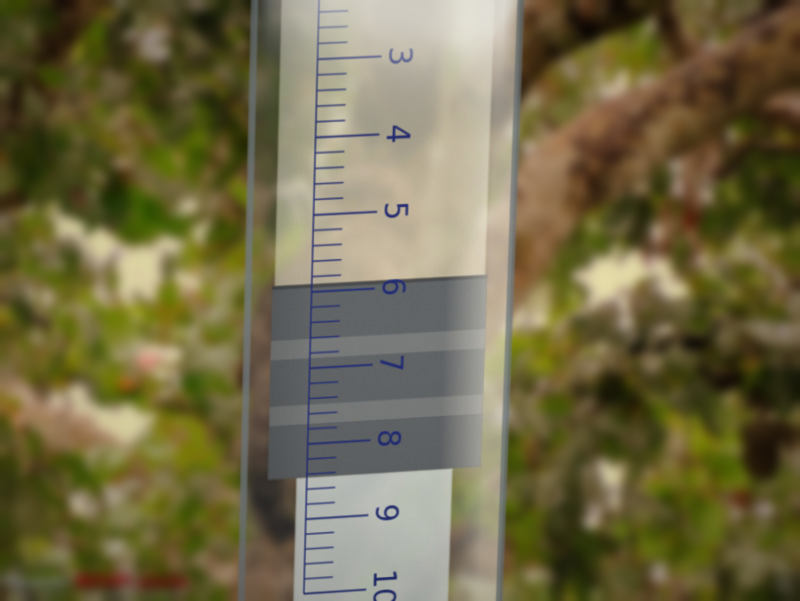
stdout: {"value": 5.9, "unit": "mL"}
